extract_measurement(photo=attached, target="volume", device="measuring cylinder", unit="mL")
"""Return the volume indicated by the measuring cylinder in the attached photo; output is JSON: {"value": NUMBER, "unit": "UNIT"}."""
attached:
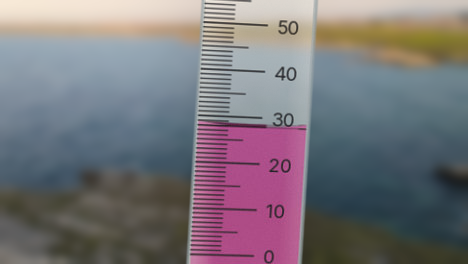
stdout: {"value": 28, "unit": "mL"}
